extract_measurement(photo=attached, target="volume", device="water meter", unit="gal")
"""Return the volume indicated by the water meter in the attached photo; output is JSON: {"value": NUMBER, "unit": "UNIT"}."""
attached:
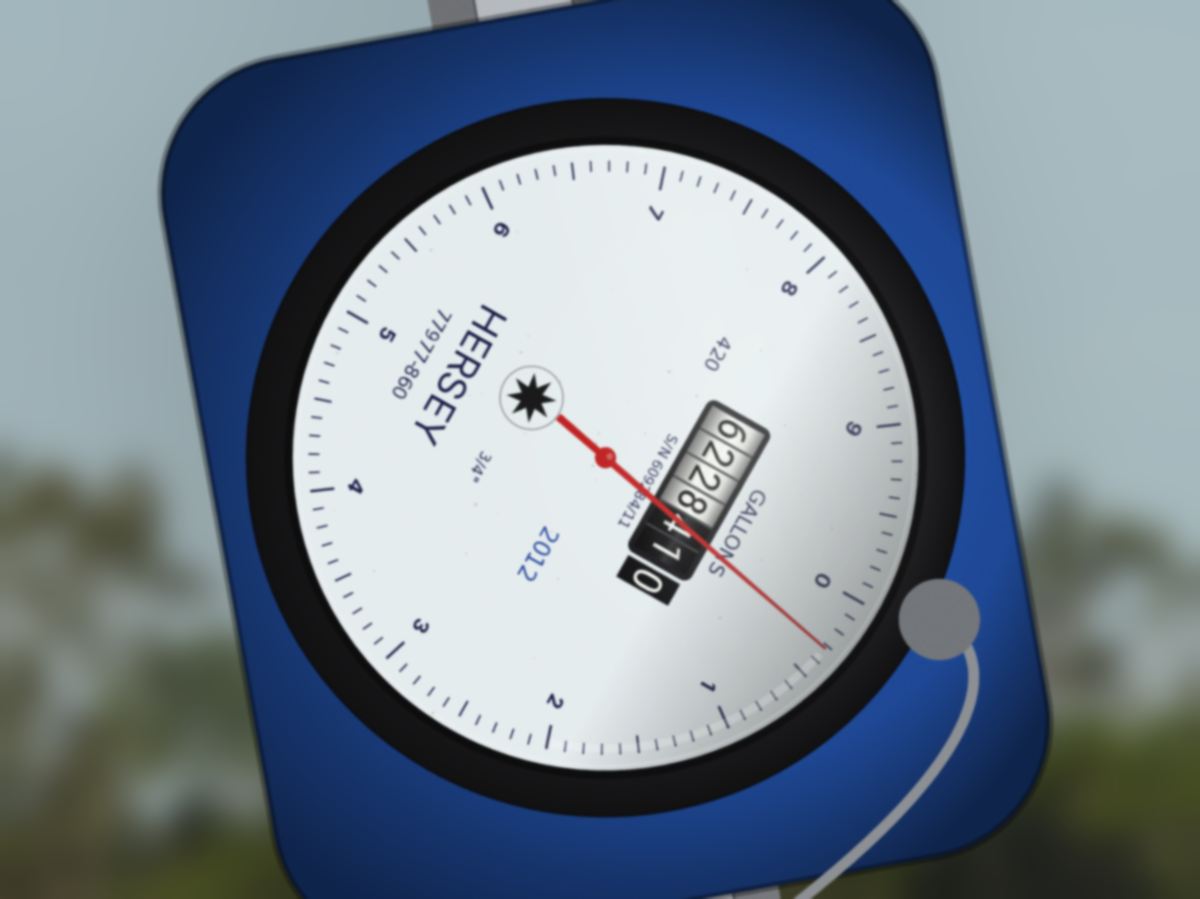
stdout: {"value": 6228410.3, "unit": "gal"}
